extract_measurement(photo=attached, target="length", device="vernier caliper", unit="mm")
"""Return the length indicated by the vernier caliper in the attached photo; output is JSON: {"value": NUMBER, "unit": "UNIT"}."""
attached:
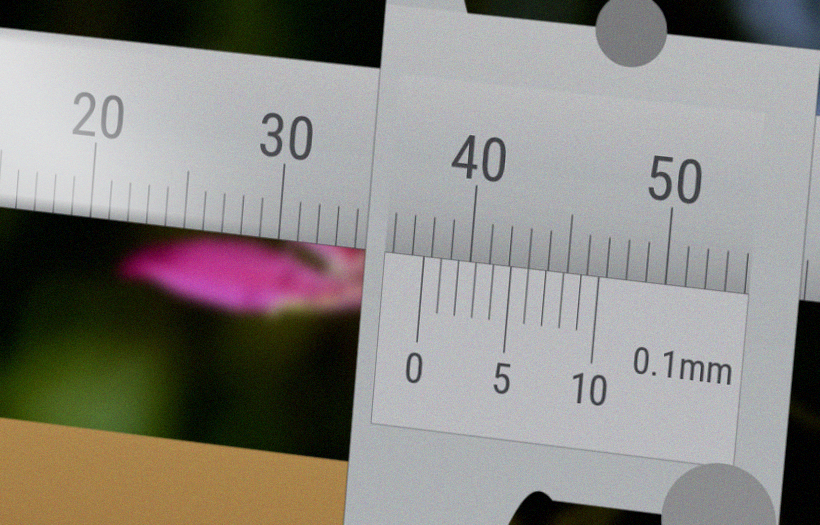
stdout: {"value": 37.6, "unit": "mm"}
